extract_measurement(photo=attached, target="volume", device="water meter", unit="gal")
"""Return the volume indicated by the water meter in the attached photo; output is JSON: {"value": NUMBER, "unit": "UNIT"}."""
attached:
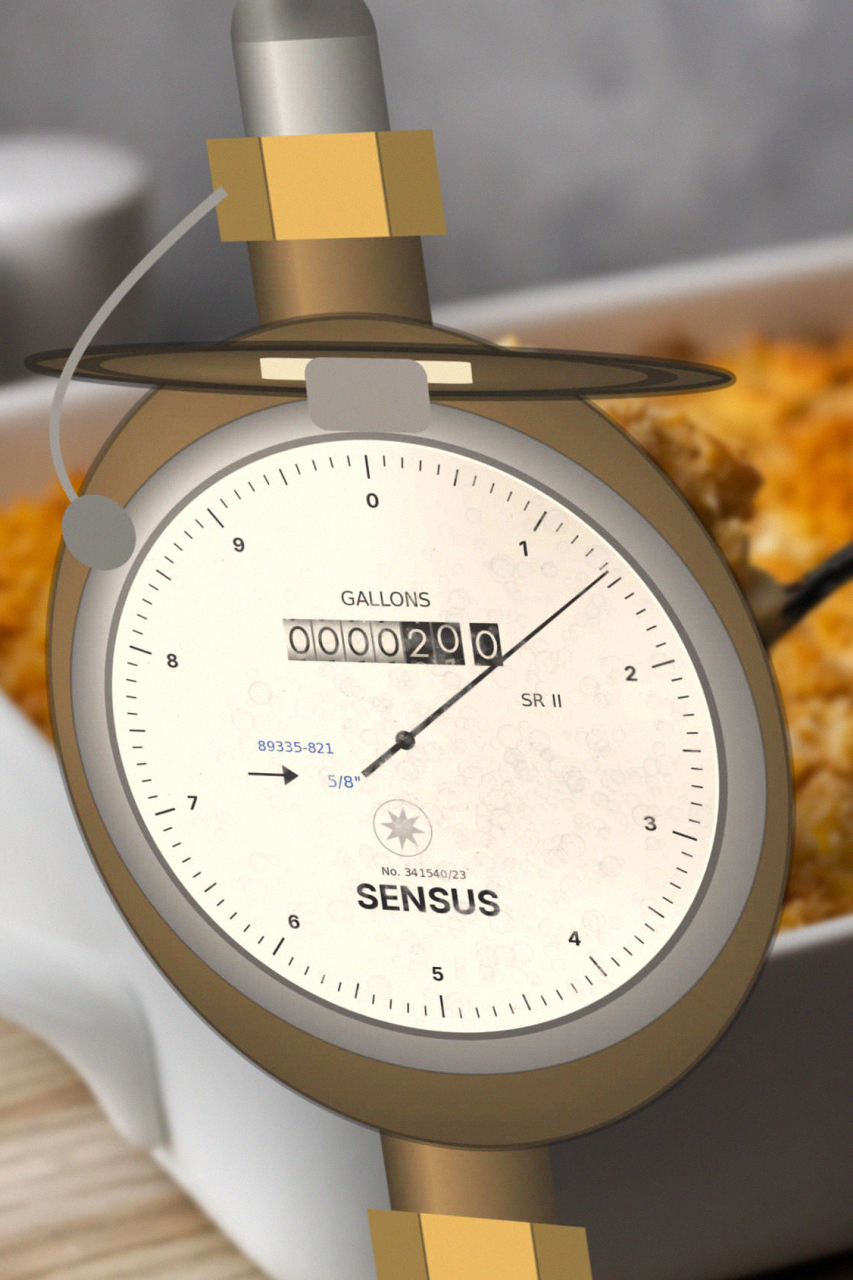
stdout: {"value": 201.4, "unit": "gal"}
